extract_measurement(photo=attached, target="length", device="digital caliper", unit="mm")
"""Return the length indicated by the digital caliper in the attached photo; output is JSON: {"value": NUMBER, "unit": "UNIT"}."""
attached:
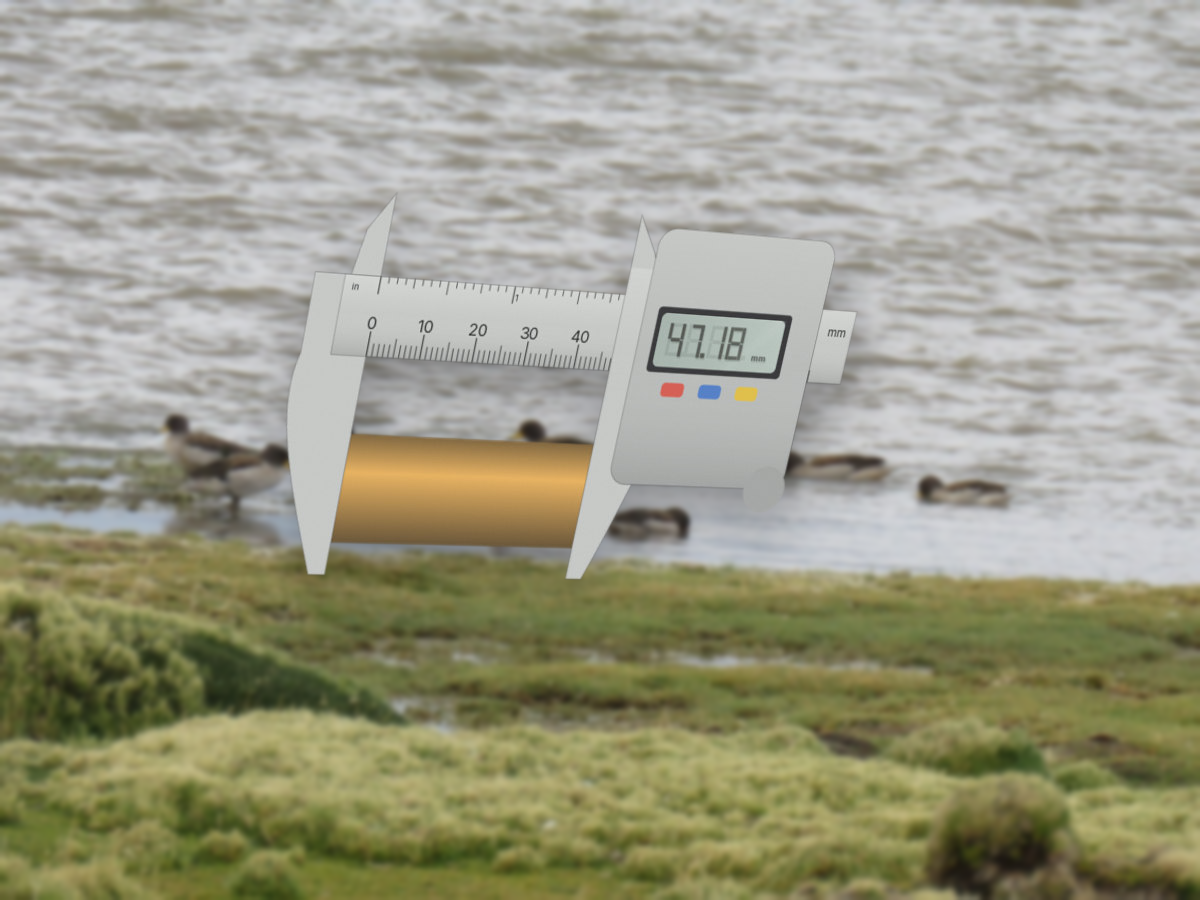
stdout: {"value": 47.18, "unit": "mm"}
